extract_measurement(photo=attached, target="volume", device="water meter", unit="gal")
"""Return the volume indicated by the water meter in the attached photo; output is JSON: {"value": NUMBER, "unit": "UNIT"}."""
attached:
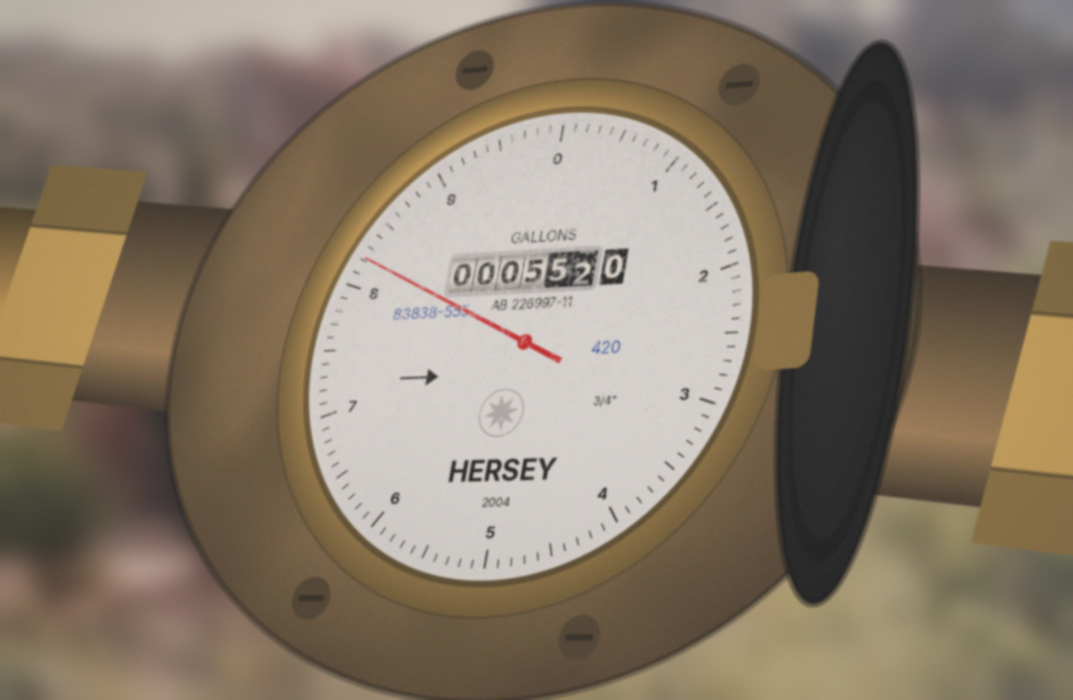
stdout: {"value": 5518.2, "unit": "gal"}
